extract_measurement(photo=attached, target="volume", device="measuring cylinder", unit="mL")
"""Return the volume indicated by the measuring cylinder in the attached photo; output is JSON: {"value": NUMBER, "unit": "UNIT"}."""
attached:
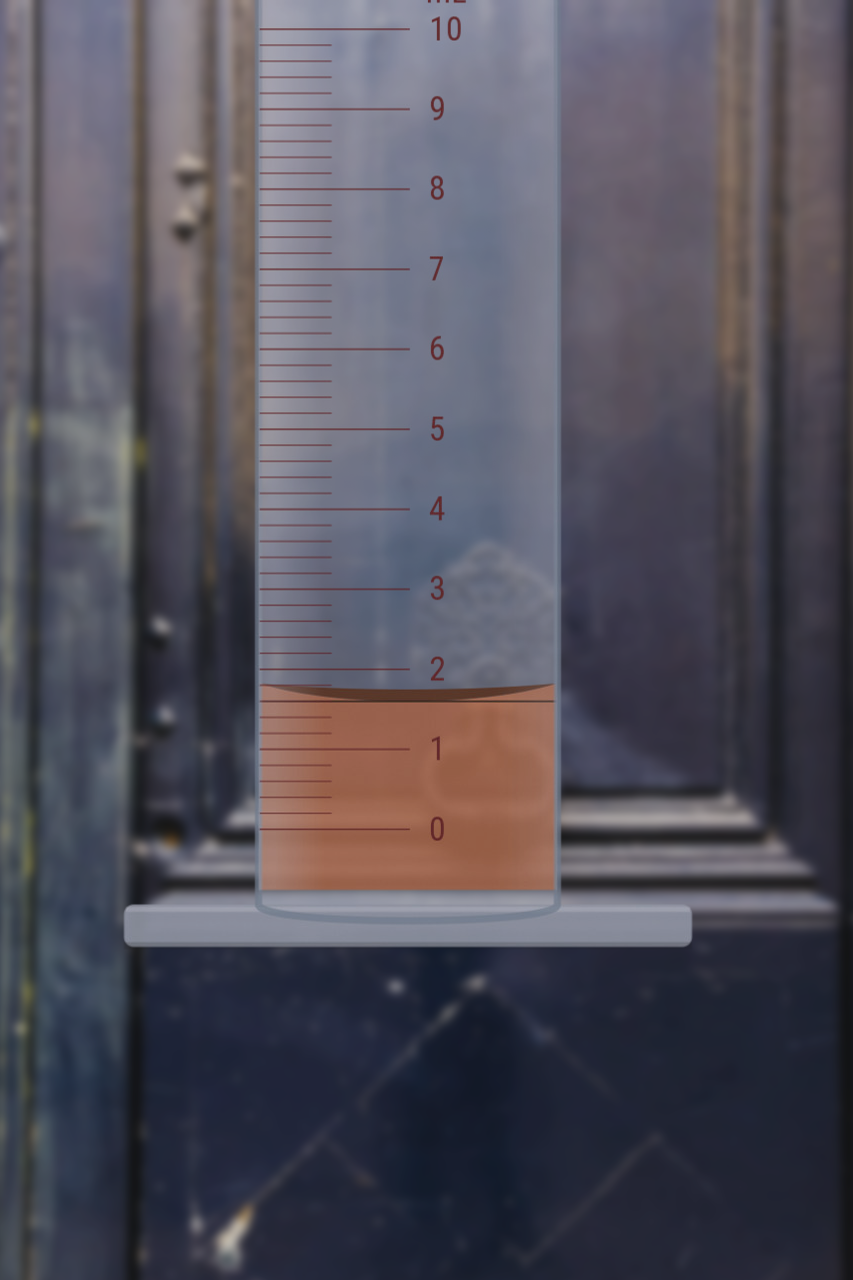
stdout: {"value": 1.6, "unit": "mL"}
